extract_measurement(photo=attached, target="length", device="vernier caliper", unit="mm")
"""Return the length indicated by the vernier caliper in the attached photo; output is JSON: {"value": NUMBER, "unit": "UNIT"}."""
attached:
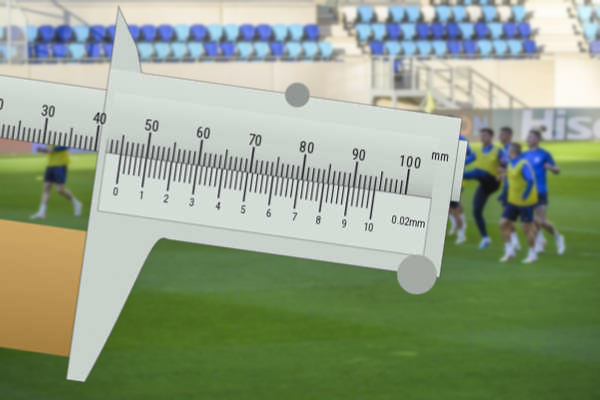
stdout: {"value": 45.0, "unit": "mm"}
